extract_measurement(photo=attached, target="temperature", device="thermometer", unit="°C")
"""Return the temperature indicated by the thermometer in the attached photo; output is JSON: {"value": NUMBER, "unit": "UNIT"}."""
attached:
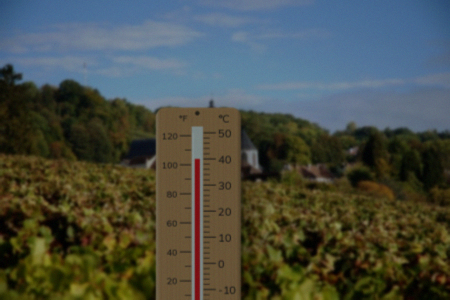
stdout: {"value": 40, "unit": "°C"}
